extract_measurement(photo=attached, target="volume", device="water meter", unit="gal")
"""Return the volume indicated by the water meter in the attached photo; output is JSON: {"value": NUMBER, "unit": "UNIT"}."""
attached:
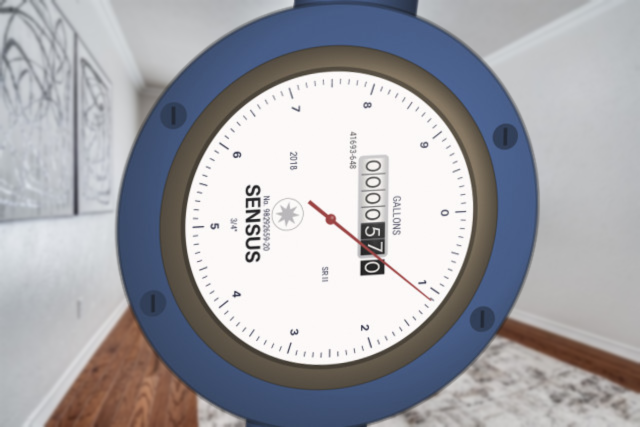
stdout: {"value": 571.1, "unit": "gal"}
